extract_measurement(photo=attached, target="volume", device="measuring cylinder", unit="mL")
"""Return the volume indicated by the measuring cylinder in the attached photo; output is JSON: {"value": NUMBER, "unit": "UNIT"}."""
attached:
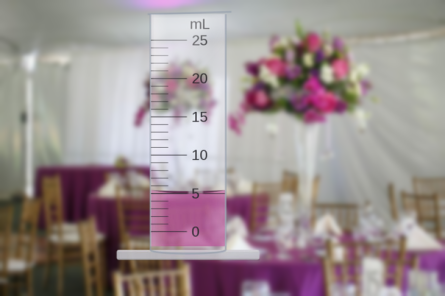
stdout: {"value": 5, "unit": "mL"}
